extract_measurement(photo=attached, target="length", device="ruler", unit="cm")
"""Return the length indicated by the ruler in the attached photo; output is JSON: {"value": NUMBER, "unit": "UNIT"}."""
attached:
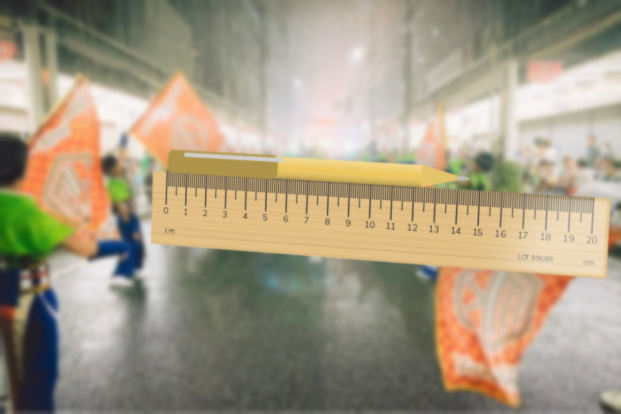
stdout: {"value": 14.5, "unit": "cm"}
